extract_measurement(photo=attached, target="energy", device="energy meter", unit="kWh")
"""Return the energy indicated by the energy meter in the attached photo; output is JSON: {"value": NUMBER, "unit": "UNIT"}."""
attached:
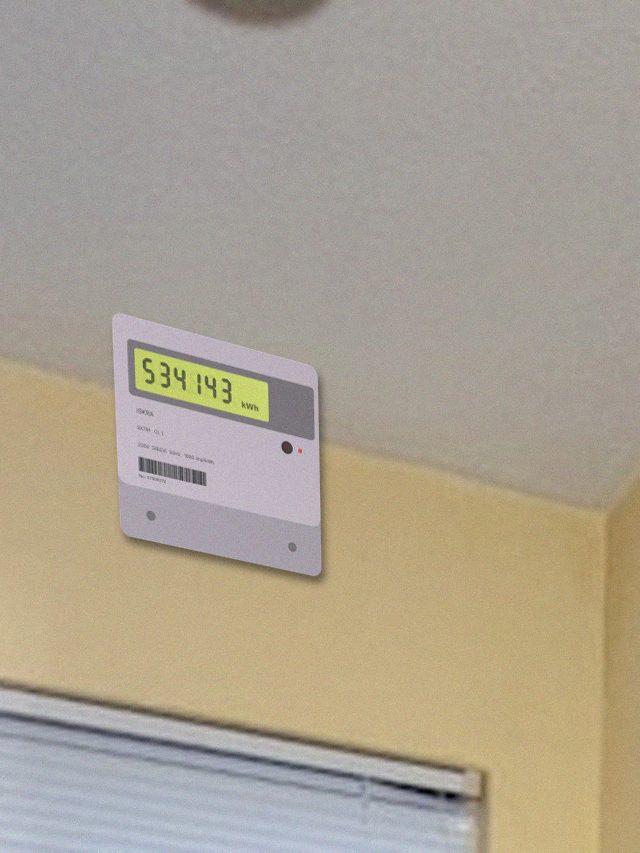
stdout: {"value": 534143, "unit": "kWh"}
